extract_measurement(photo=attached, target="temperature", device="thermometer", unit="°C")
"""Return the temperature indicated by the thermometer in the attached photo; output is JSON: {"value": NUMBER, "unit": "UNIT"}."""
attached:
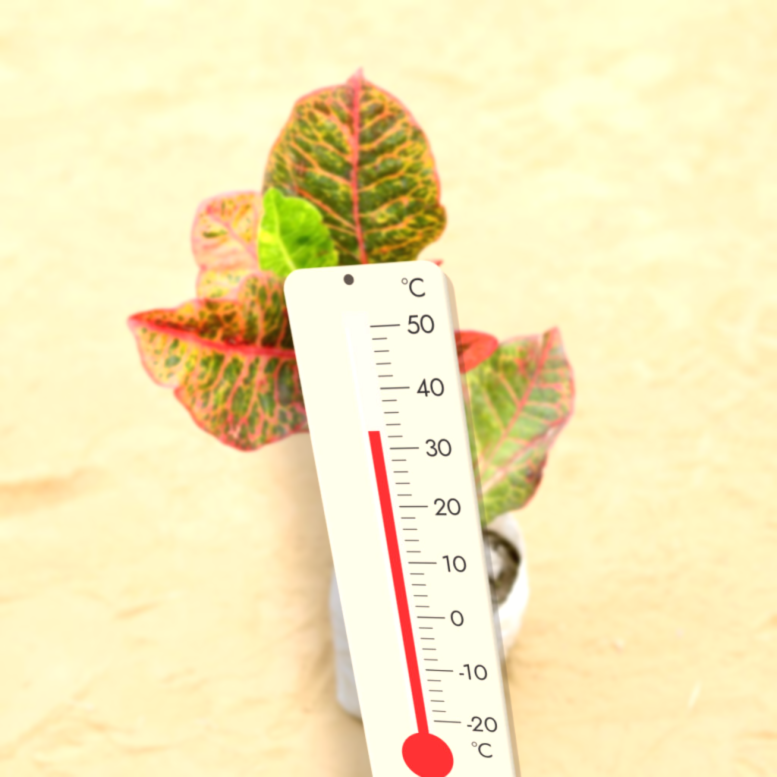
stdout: {"value": 33, "unit": "°C"}
